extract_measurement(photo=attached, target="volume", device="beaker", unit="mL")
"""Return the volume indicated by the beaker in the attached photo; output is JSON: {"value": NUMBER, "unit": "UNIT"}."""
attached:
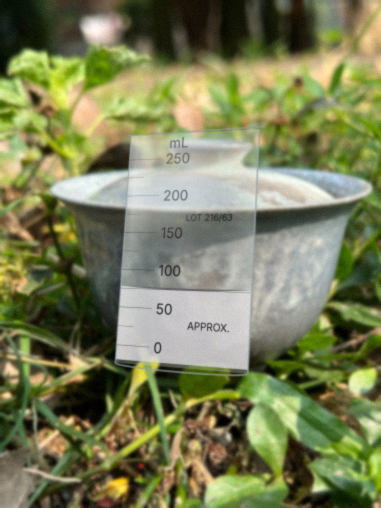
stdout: {"value": 75, "unit": "mL"}
